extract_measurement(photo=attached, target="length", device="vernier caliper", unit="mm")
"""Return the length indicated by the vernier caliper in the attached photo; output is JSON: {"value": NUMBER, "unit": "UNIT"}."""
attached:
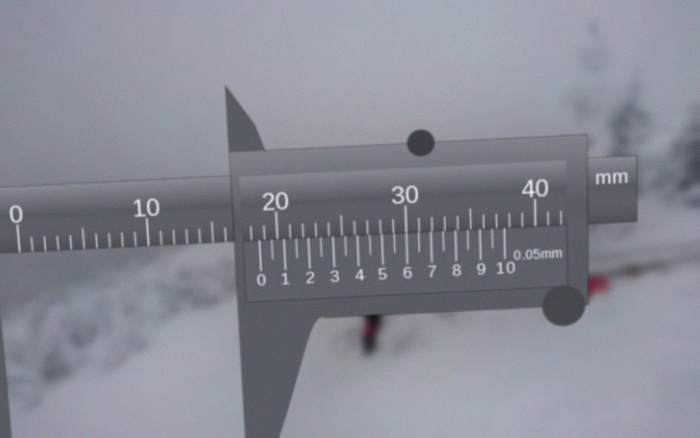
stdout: {"value": 18.6, "unit": "mm"}
